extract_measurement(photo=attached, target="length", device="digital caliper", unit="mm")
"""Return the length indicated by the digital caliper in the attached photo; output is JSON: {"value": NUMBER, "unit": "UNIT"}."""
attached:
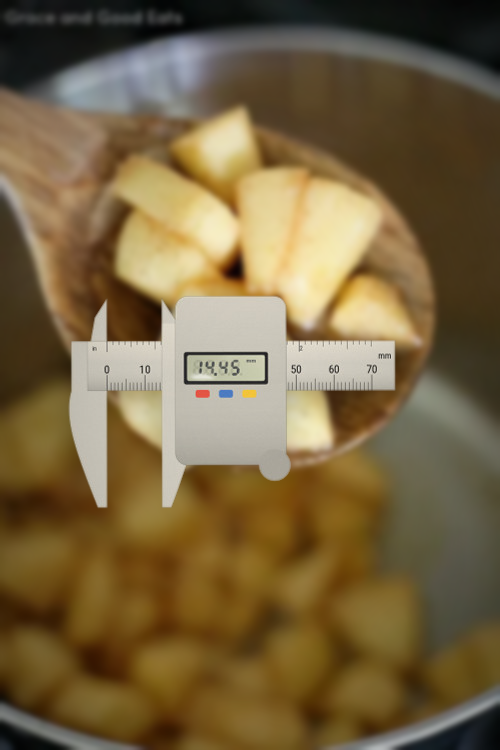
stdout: {"value": 14.45, "unit": "mm"}
